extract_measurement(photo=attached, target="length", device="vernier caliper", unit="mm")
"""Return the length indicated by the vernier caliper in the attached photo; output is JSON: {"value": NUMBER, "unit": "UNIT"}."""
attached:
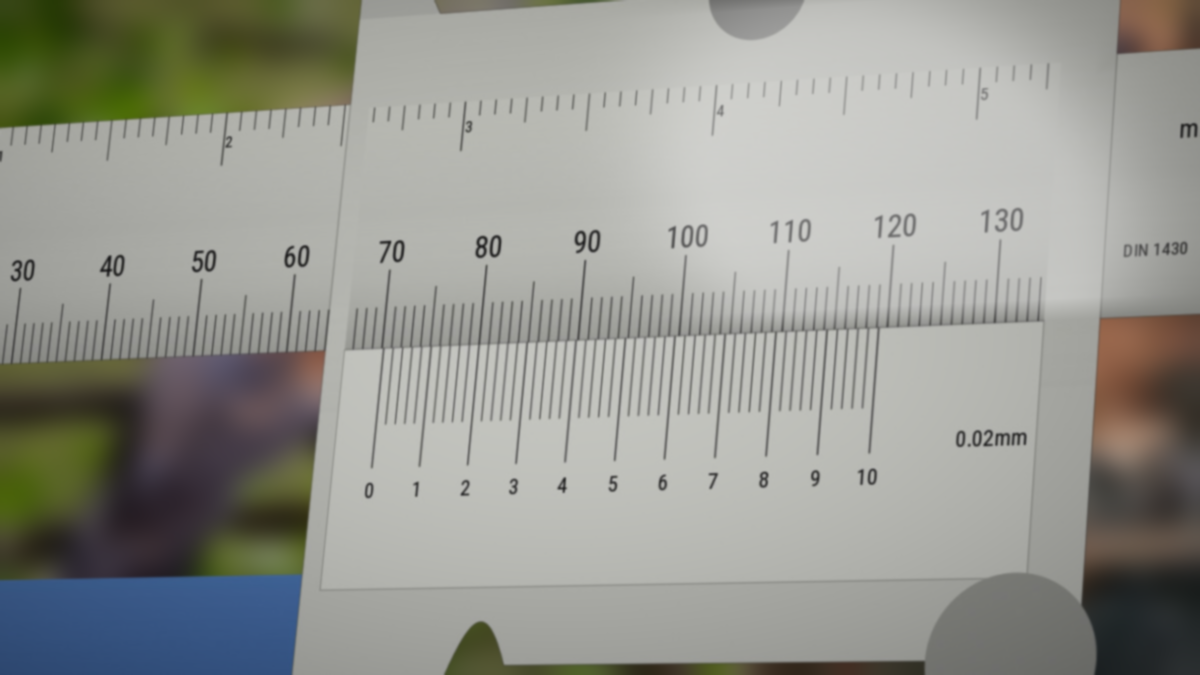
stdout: {"value": 70.2, "unit": "mm"}
